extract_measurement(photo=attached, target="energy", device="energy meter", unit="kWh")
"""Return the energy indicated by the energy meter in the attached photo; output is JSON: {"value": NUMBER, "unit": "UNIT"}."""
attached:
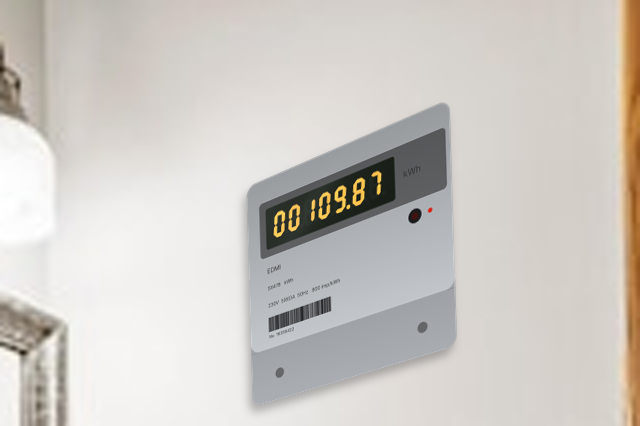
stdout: {"value": 109.87, "unit": "kWh"}
